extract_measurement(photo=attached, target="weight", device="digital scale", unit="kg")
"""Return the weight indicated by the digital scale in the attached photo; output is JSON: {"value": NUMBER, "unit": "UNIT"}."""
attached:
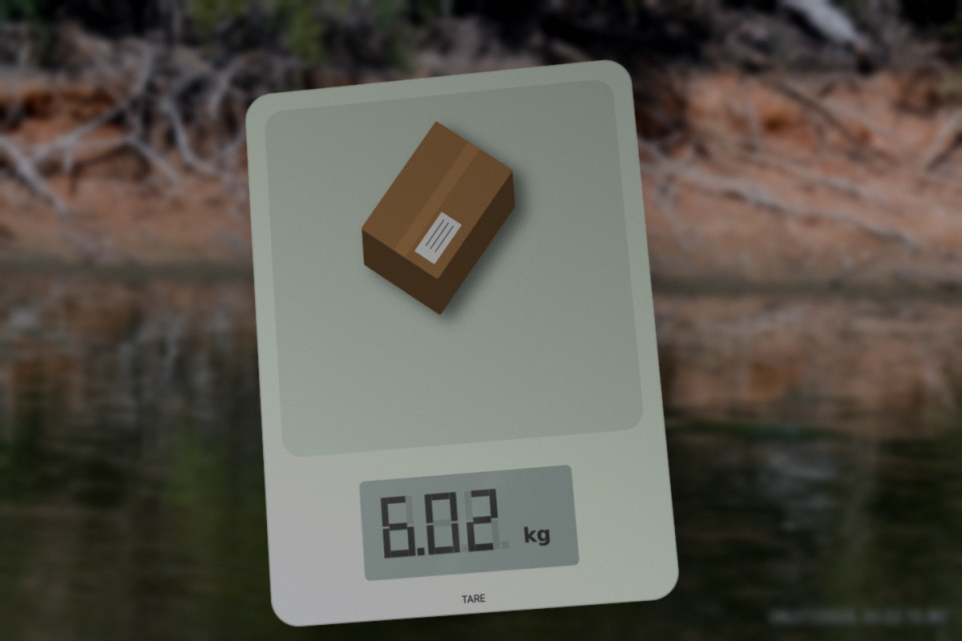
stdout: {"value": 6.02, "unit": "kg"}
